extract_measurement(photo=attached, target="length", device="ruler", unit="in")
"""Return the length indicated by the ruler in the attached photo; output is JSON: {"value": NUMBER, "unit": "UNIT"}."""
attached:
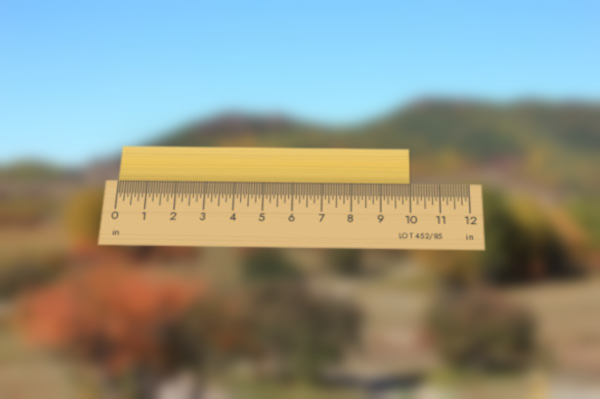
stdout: {"value": 10, "unit": "in"}
